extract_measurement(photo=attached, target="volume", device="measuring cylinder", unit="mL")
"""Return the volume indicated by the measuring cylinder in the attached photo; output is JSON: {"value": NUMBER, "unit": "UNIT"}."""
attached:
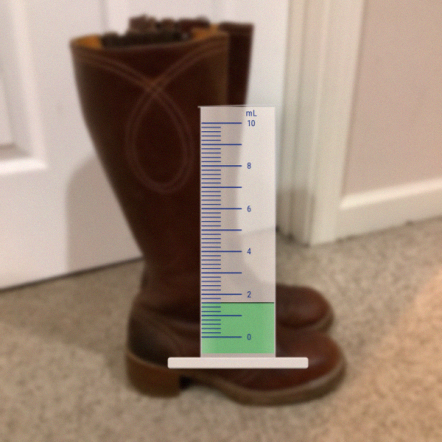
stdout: {"value": 1.6, "unit": "mL"}
